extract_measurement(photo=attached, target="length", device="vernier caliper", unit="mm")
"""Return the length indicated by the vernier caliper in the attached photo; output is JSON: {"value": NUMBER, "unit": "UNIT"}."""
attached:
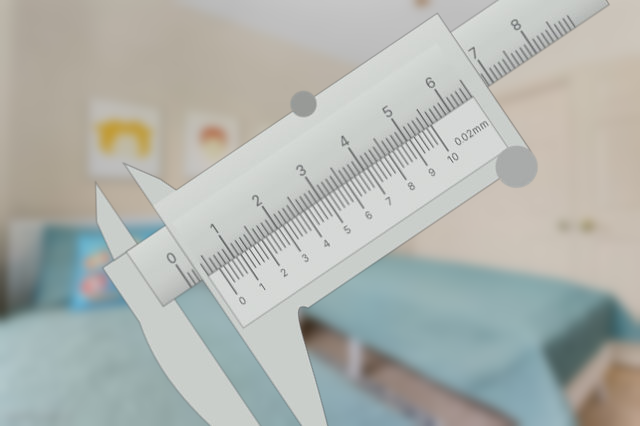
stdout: {"value": 6.5, "unit": "mm"}
